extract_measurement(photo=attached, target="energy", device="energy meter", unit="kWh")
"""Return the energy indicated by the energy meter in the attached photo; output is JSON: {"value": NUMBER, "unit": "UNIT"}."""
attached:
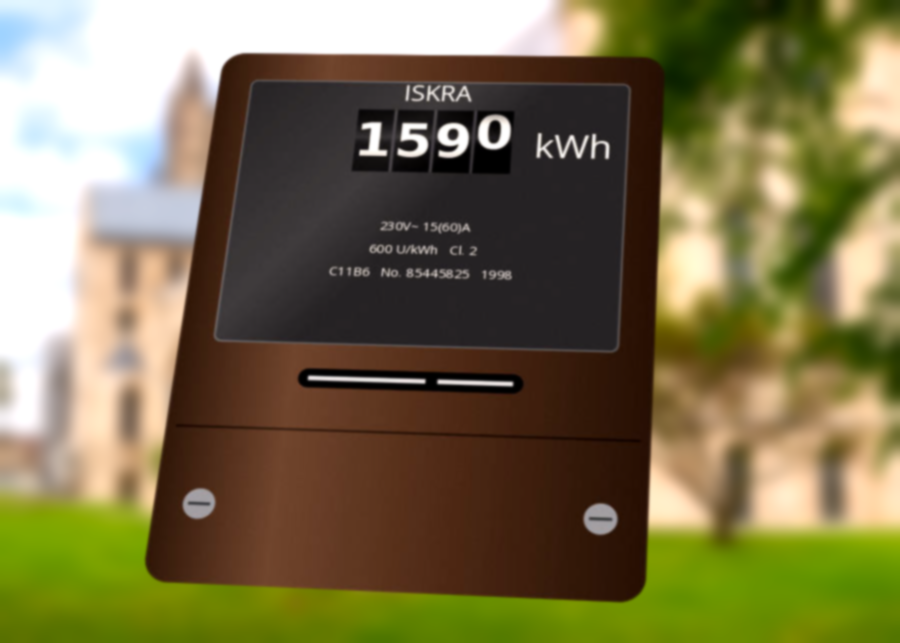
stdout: {"value": 1590, "unit": "kWh"}
